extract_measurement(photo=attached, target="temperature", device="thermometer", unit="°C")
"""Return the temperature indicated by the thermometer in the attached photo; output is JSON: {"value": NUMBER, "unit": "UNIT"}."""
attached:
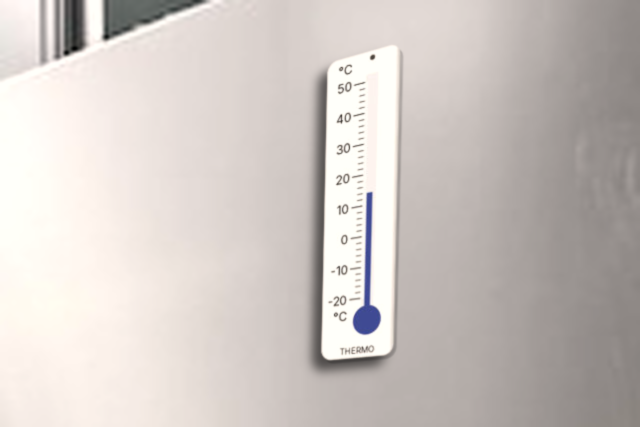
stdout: {"value": 14, "unit": "°C"}
